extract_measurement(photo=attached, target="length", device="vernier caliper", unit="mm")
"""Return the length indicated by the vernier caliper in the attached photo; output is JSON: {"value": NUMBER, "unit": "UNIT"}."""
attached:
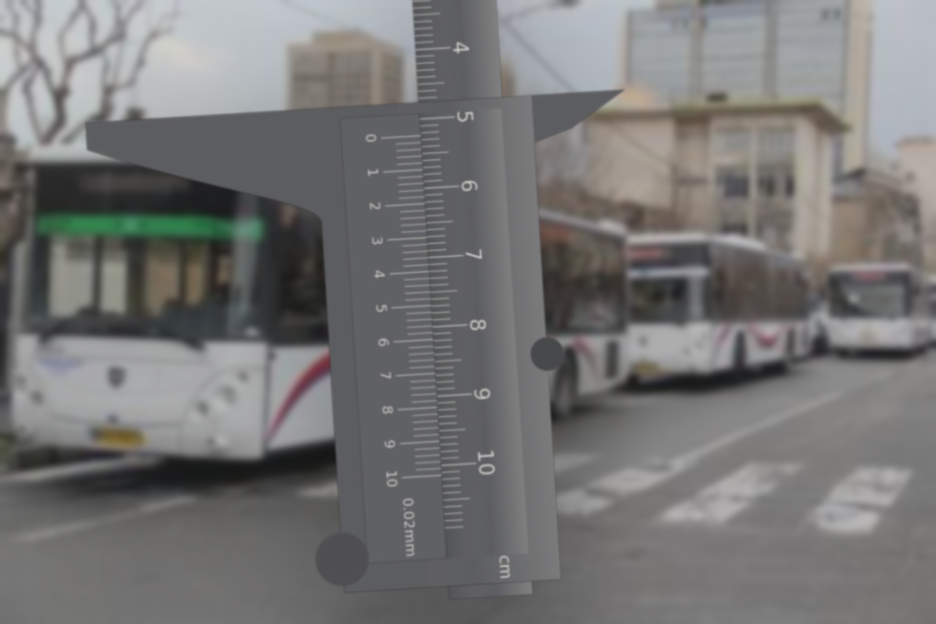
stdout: {"value": 52.4, "unit": "mm"}
